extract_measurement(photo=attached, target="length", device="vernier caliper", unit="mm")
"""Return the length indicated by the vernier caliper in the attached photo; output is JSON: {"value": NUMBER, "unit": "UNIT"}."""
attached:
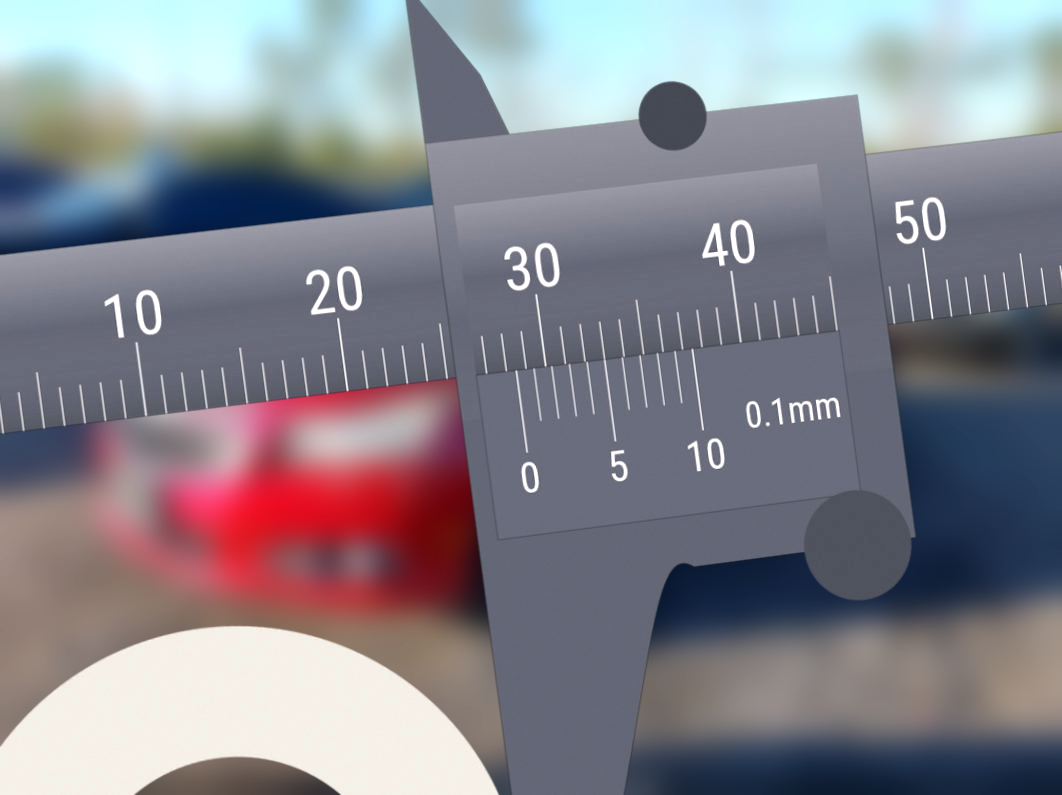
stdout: {"value": 28.5, "unit": "mm"}
